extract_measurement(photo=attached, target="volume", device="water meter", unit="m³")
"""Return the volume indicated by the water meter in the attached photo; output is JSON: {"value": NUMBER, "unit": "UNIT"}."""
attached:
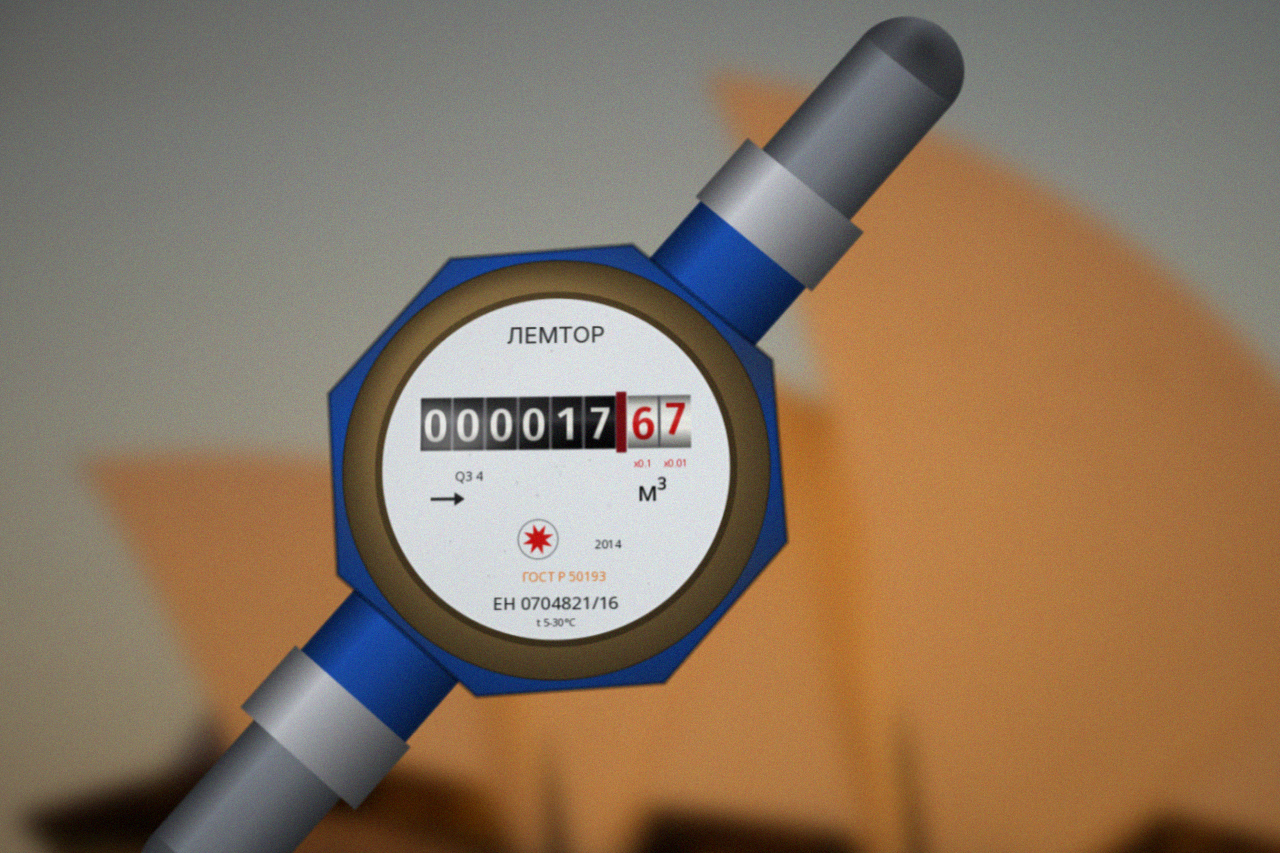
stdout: {"value": 17.67, "unit": "m³"}
